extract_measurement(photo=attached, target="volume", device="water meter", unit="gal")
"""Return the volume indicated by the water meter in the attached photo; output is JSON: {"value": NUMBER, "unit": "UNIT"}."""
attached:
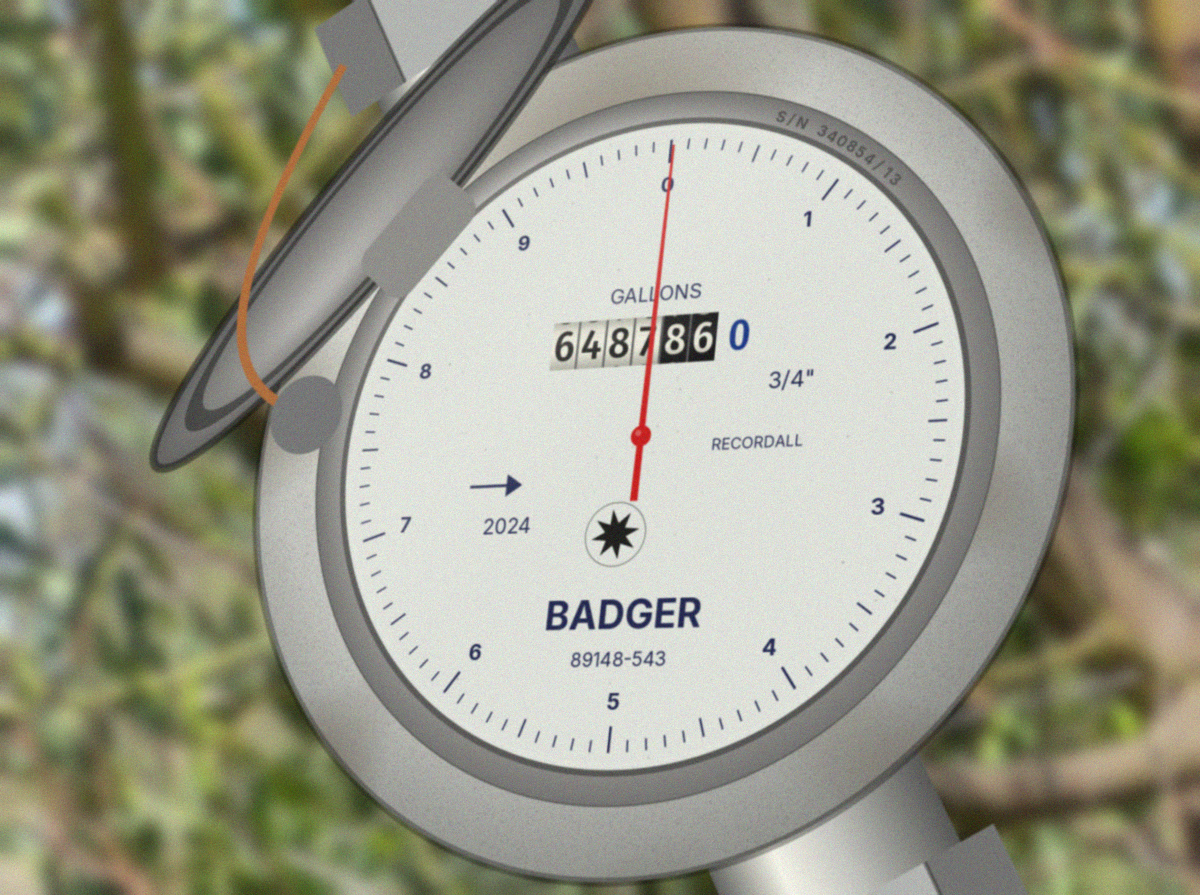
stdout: {"value": 6487860.0, "unit": "gal"}
